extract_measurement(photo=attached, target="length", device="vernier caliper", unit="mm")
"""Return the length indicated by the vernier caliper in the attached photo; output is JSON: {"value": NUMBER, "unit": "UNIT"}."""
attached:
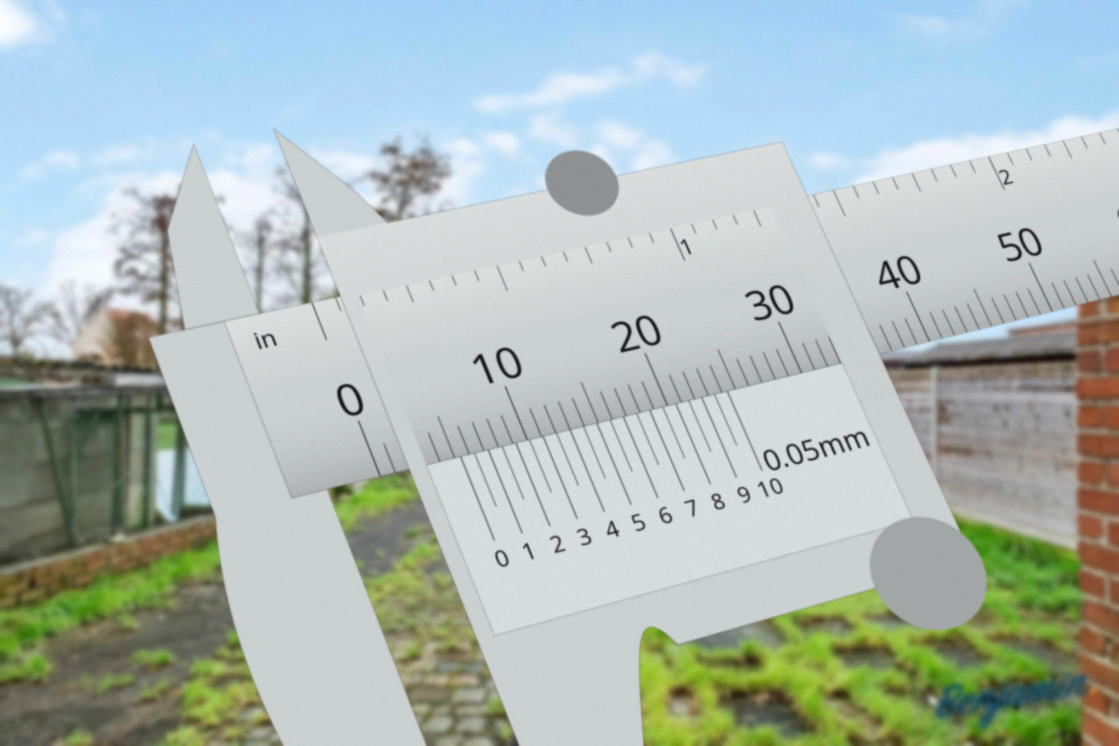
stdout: {"value": 5.4, "unit": "mm"}
